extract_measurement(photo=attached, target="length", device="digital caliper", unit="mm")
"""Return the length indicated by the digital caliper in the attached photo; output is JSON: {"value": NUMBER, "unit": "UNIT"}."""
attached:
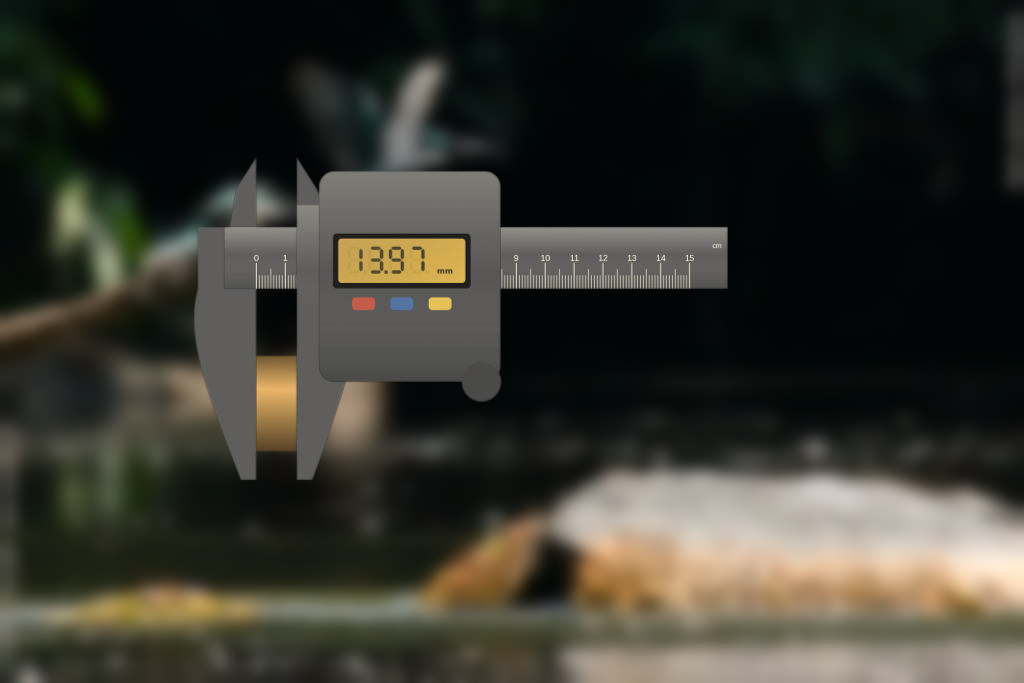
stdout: {"value": 13.97, "unit": "mm"}
